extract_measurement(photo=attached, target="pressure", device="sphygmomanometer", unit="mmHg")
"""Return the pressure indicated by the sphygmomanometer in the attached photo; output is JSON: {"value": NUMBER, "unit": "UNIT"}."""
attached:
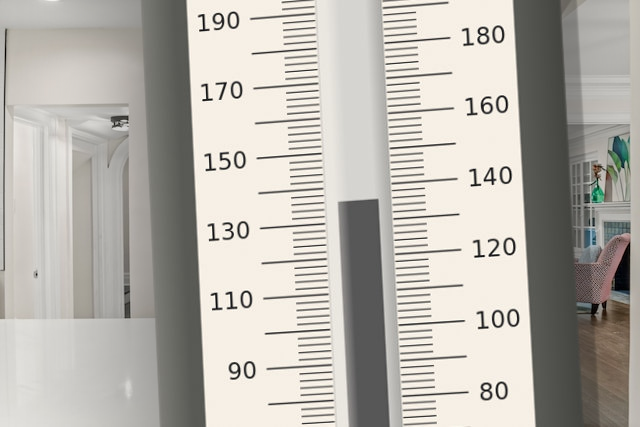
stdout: {"value": 136, "unit": "mmHg"}
